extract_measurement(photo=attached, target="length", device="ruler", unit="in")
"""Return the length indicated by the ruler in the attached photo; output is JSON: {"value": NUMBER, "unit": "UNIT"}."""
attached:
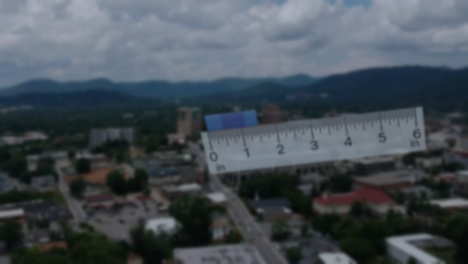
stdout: {"value": 1.5, "unit": "in"}
